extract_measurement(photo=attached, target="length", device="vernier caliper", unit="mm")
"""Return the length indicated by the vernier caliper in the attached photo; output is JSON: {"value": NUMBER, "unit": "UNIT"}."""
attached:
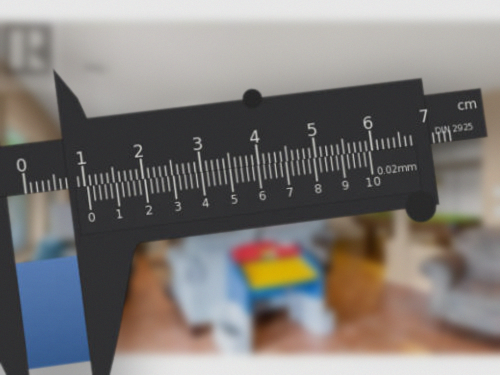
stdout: {"value": 10.5, "unit": "mm"}
